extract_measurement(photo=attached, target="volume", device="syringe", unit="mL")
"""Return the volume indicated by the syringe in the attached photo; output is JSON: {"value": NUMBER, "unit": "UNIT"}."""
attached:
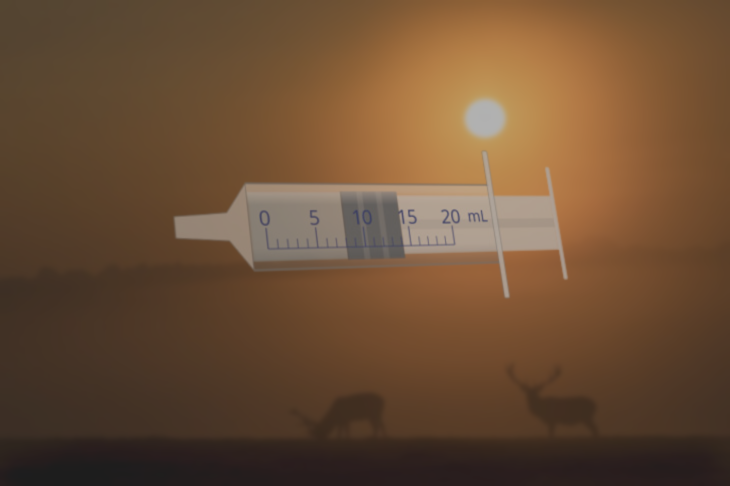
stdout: {"value": 8, "unit": "mL"}
